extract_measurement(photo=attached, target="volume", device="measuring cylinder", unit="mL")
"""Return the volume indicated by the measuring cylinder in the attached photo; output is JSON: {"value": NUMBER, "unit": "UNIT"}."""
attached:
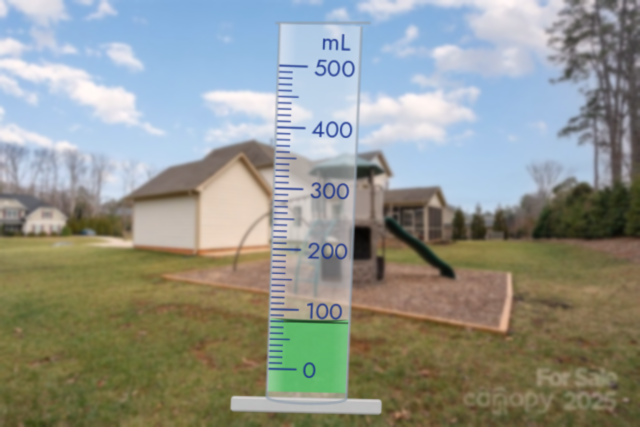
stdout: {"value": 80, "unit": "mL"}
